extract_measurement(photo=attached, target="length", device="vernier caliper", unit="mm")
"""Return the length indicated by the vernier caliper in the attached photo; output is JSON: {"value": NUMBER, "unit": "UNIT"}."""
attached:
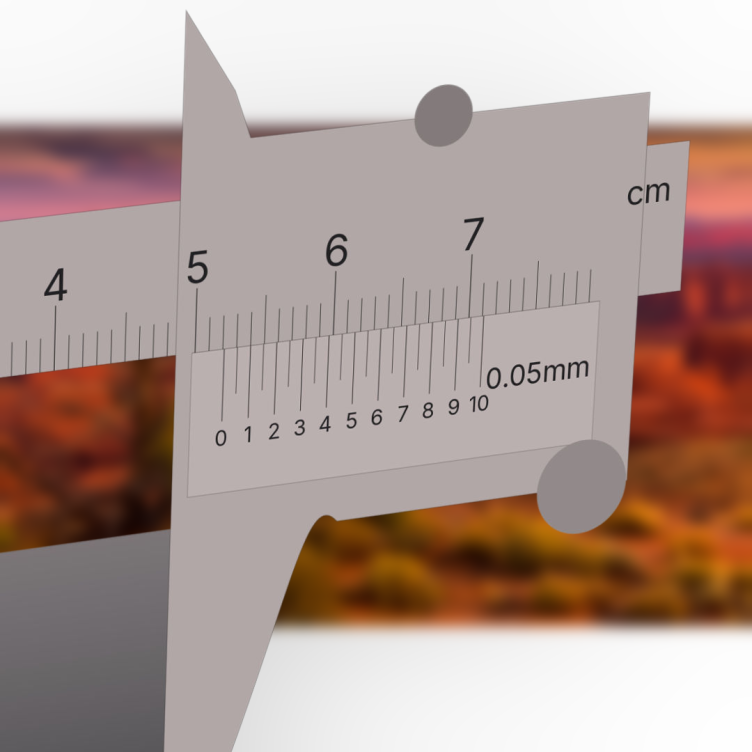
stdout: {"value": 52.1, "unit": "mm"}
